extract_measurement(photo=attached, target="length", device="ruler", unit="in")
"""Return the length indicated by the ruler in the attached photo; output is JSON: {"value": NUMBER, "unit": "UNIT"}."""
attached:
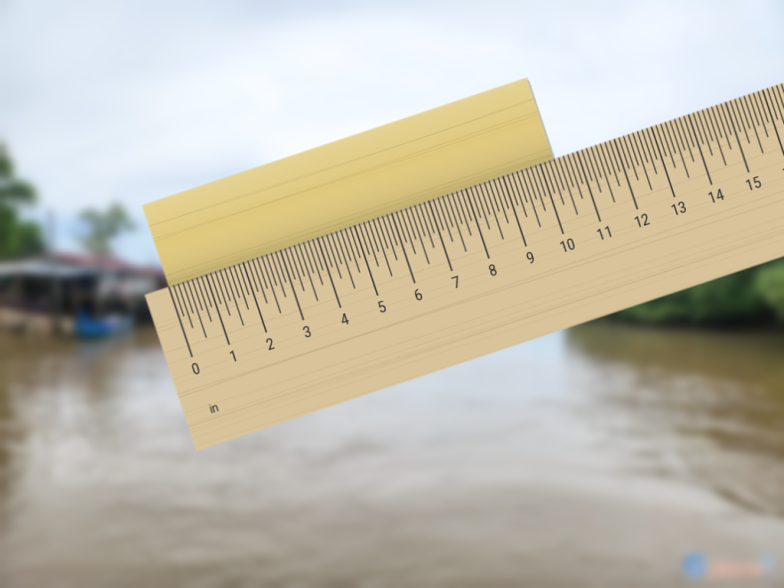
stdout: {"value": 10.375, "unit": "in"}
